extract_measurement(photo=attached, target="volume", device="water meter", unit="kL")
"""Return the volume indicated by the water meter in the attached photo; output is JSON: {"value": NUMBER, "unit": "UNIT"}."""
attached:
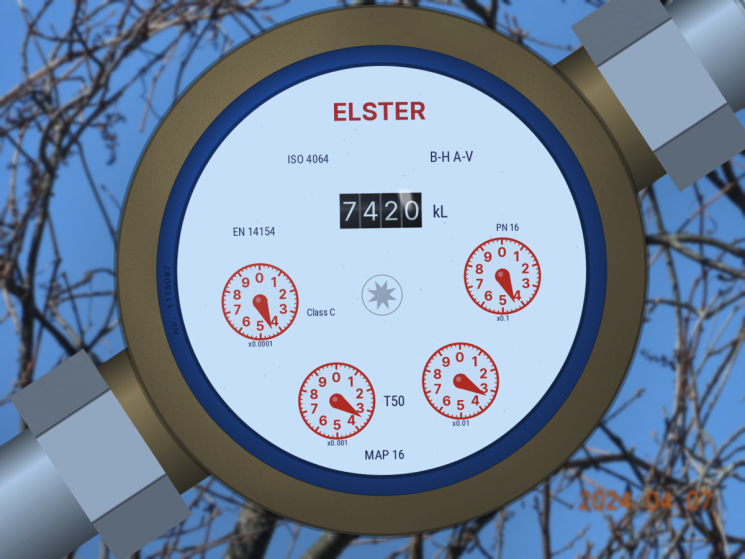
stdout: {"value": 7420.4334, "unit": "kL"}
